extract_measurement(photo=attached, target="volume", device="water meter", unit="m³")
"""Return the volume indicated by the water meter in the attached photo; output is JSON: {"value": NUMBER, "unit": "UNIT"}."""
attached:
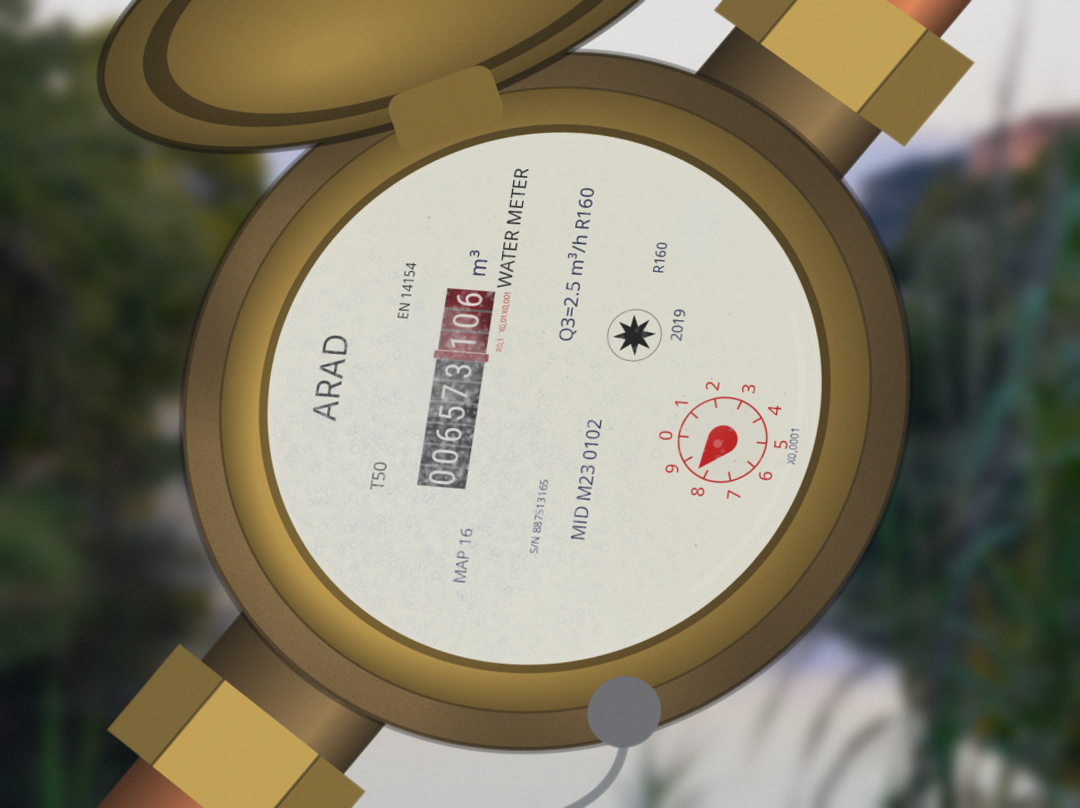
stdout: {"value": 6573.1068, "unit": "m³"}
